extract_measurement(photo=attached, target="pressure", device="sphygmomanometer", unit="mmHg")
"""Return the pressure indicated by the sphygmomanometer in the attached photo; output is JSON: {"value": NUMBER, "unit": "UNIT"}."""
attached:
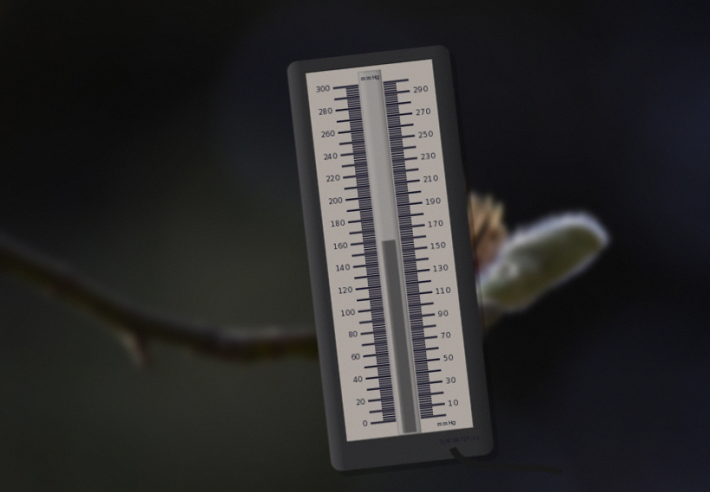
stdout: {"value": 160, "unit": "mmHg"}
